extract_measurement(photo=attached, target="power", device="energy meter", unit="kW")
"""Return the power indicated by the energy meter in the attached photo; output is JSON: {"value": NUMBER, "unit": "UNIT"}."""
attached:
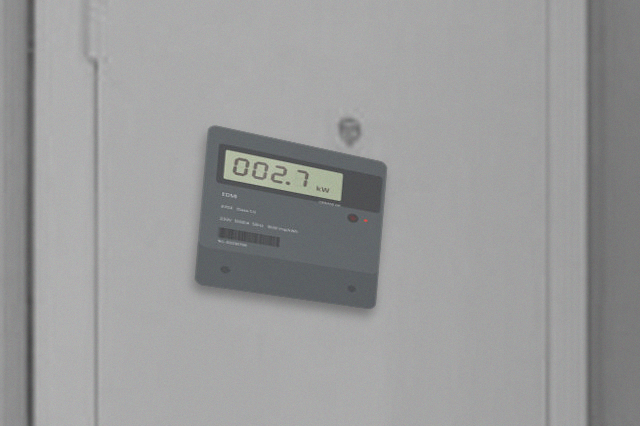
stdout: {"value": 2.7, "unit": "kW"}
